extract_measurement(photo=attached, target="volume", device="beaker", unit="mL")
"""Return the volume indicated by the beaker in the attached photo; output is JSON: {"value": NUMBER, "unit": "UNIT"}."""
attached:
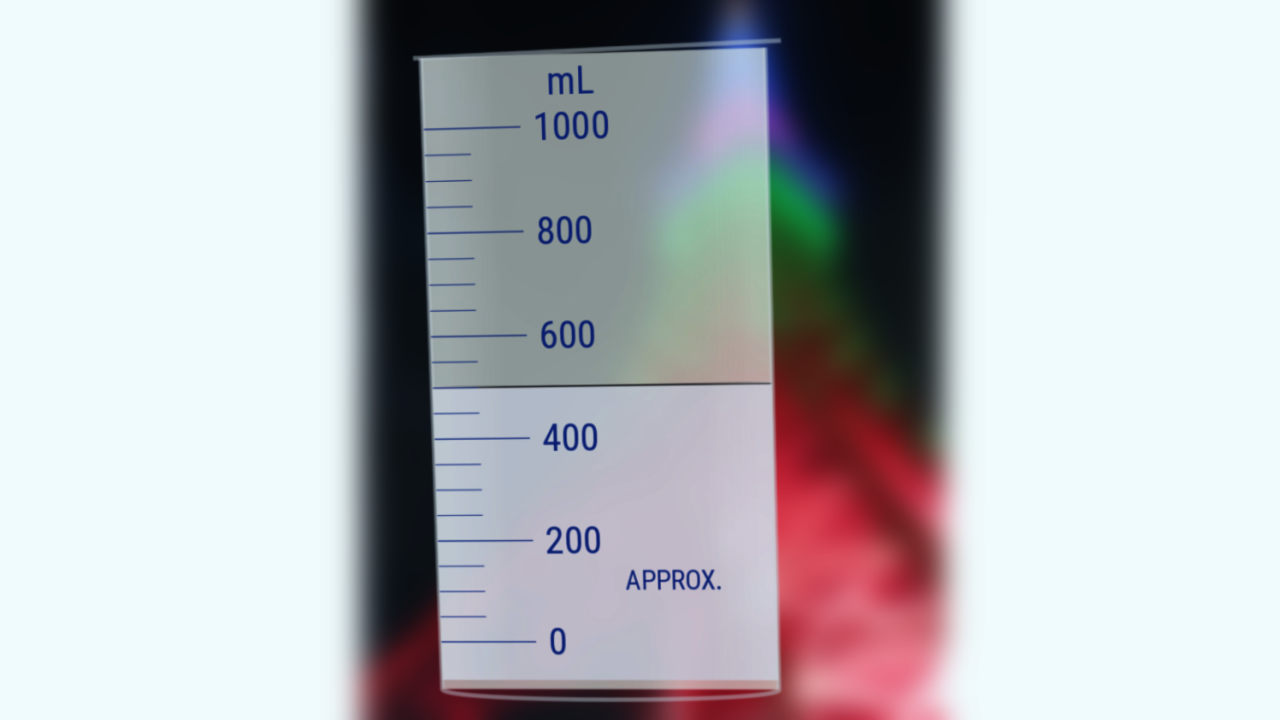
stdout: {"value": 500, "unit": "mL"}
